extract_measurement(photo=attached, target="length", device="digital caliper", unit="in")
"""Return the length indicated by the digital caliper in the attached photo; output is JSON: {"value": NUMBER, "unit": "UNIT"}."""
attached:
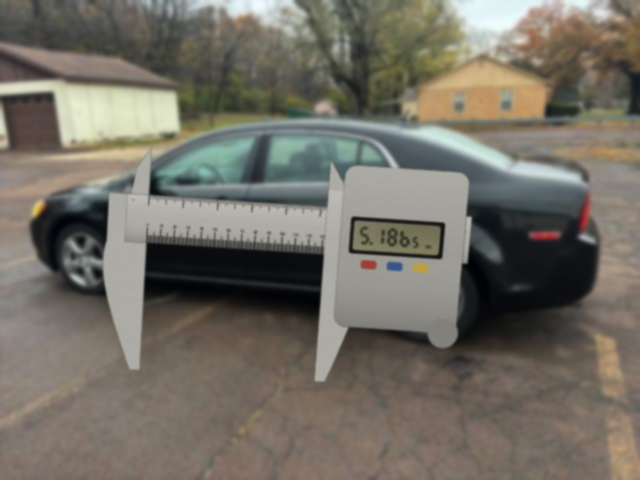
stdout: {"value": 5.1865, "unit": "in"}
